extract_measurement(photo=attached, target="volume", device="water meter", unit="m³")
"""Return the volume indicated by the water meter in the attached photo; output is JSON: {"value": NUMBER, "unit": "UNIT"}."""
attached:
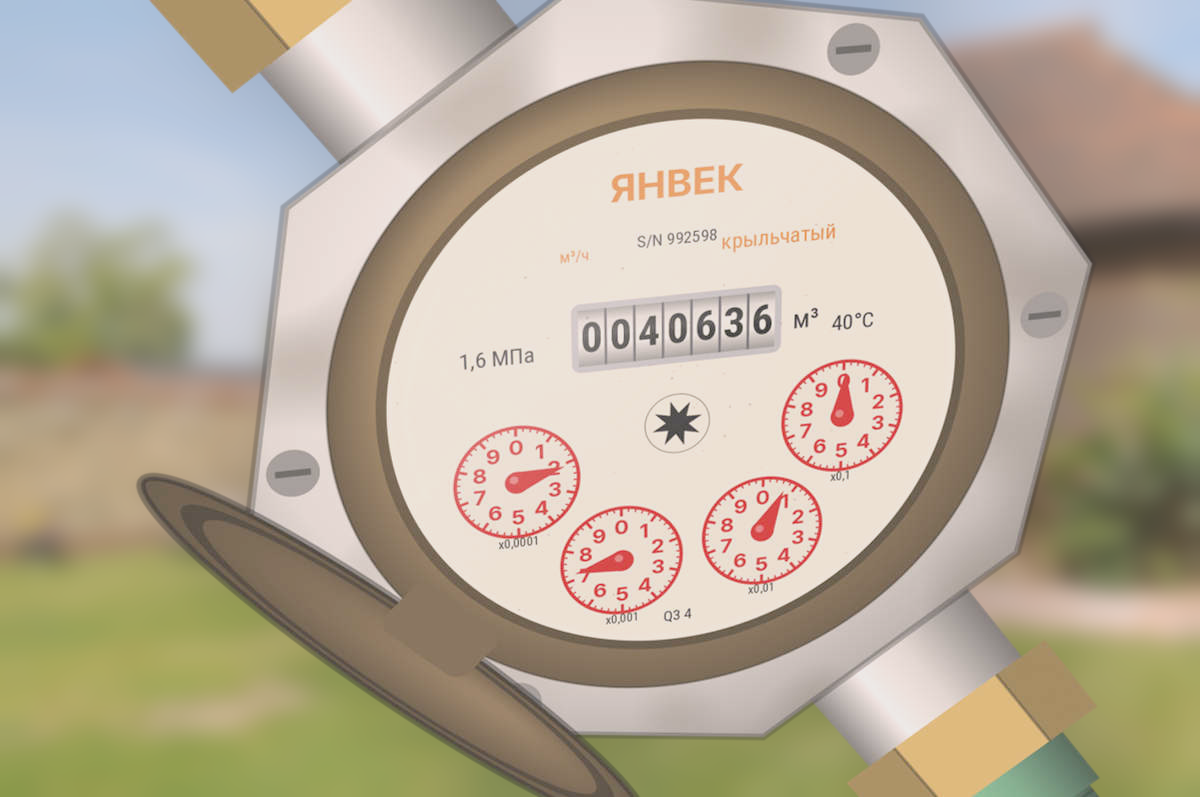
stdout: {"value": 40636.0072, "unit": "m³"}
